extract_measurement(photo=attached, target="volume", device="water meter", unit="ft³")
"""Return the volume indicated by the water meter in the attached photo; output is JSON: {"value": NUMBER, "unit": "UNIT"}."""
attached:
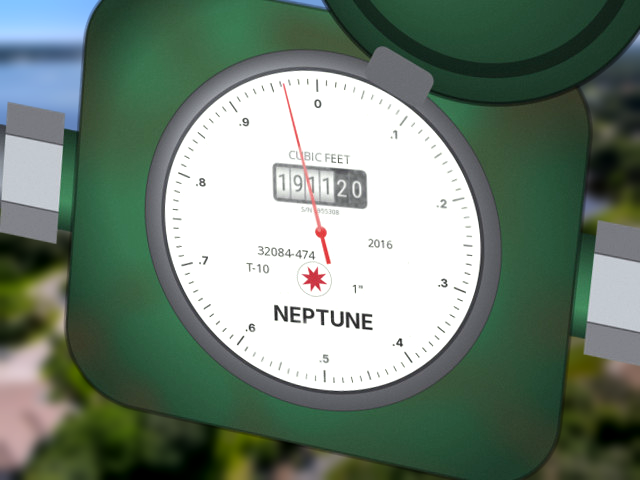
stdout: {"value": 191119.96, "unit": "ft³"}
